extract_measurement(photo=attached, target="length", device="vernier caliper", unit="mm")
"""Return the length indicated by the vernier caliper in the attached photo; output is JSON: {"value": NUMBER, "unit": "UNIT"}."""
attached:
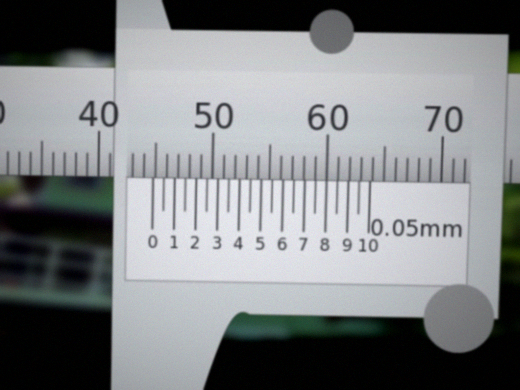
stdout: {"value": 44.8, "unit": "mm"}
